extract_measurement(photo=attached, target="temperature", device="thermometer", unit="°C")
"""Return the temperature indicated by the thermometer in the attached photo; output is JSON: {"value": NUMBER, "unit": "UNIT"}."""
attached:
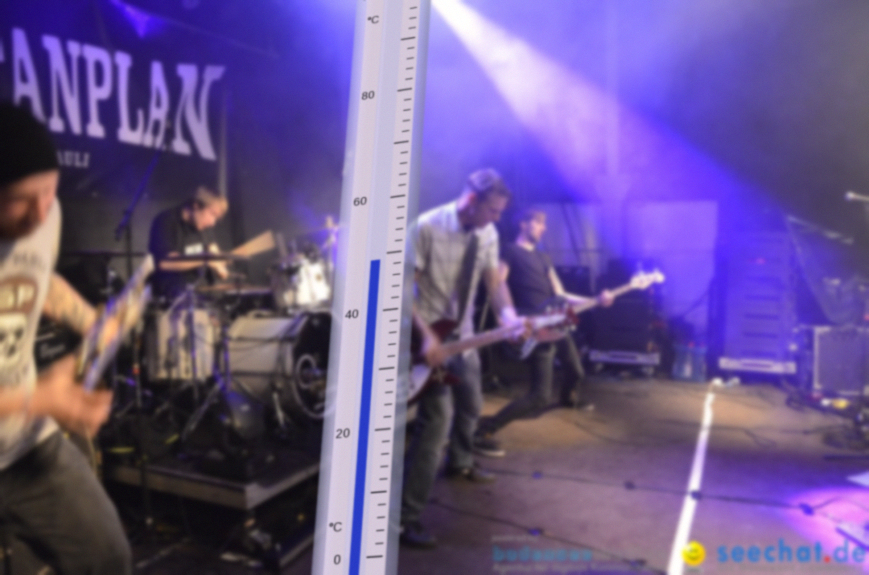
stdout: {"value": 49, "unit": "°C"}
